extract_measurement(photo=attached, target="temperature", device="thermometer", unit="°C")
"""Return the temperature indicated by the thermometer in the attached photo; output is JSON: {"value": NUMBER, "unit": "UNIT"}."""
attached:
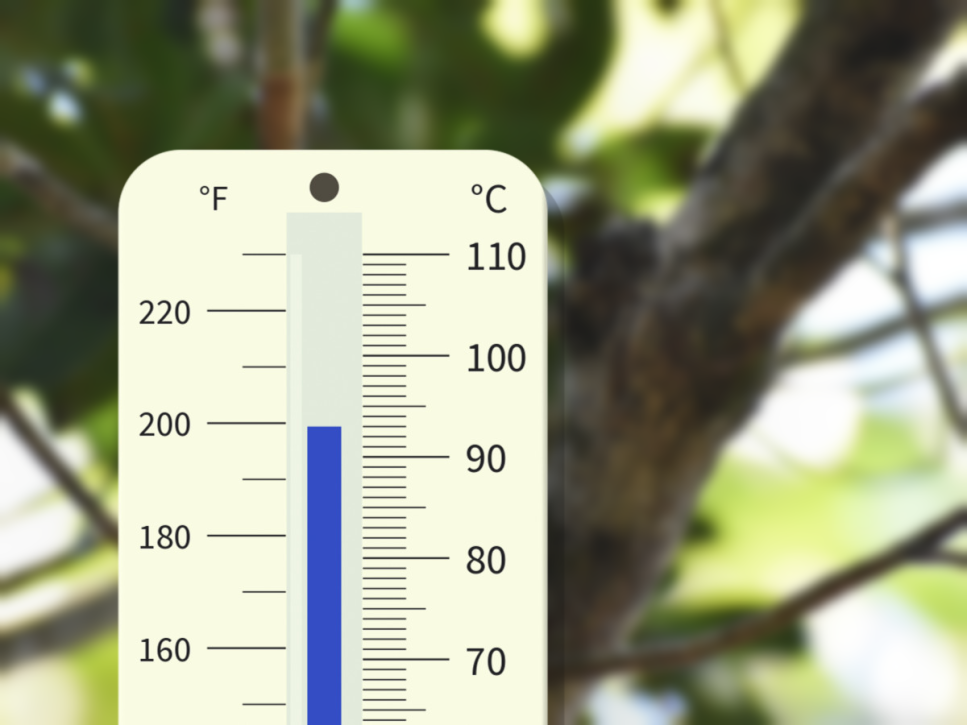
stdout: {"value": 93, "unit": "°C"}
